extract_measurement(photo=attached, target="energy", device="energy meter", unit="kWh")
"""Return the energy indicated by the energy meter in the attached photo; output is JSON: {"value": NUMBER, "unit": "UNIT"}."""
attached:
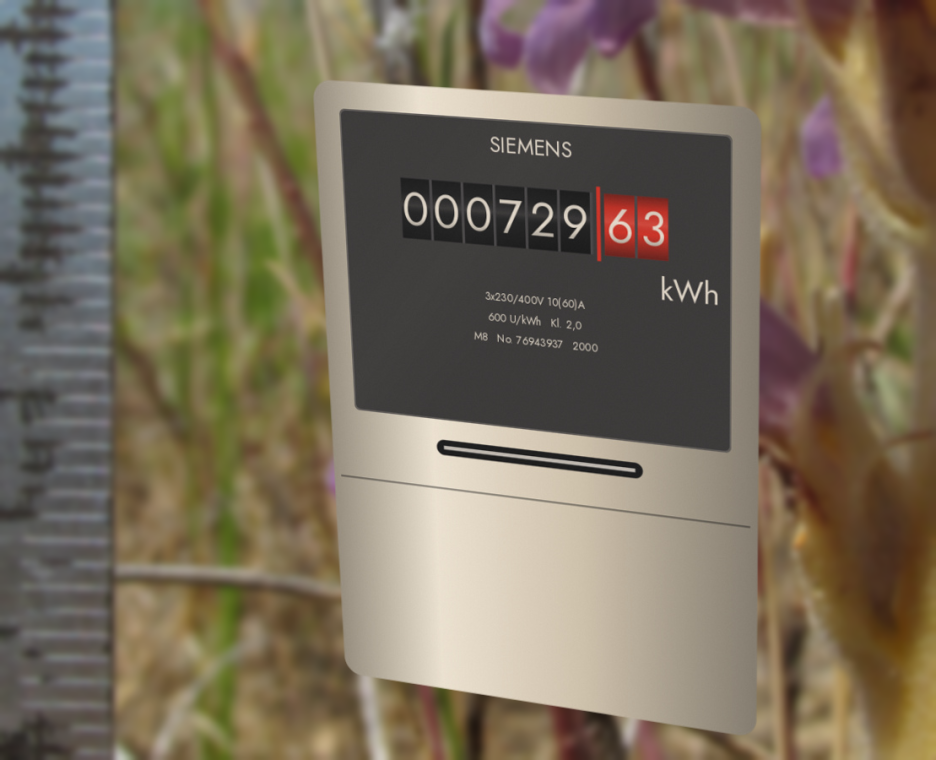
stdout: {"value": 729.63, "unit": "kWh"}
